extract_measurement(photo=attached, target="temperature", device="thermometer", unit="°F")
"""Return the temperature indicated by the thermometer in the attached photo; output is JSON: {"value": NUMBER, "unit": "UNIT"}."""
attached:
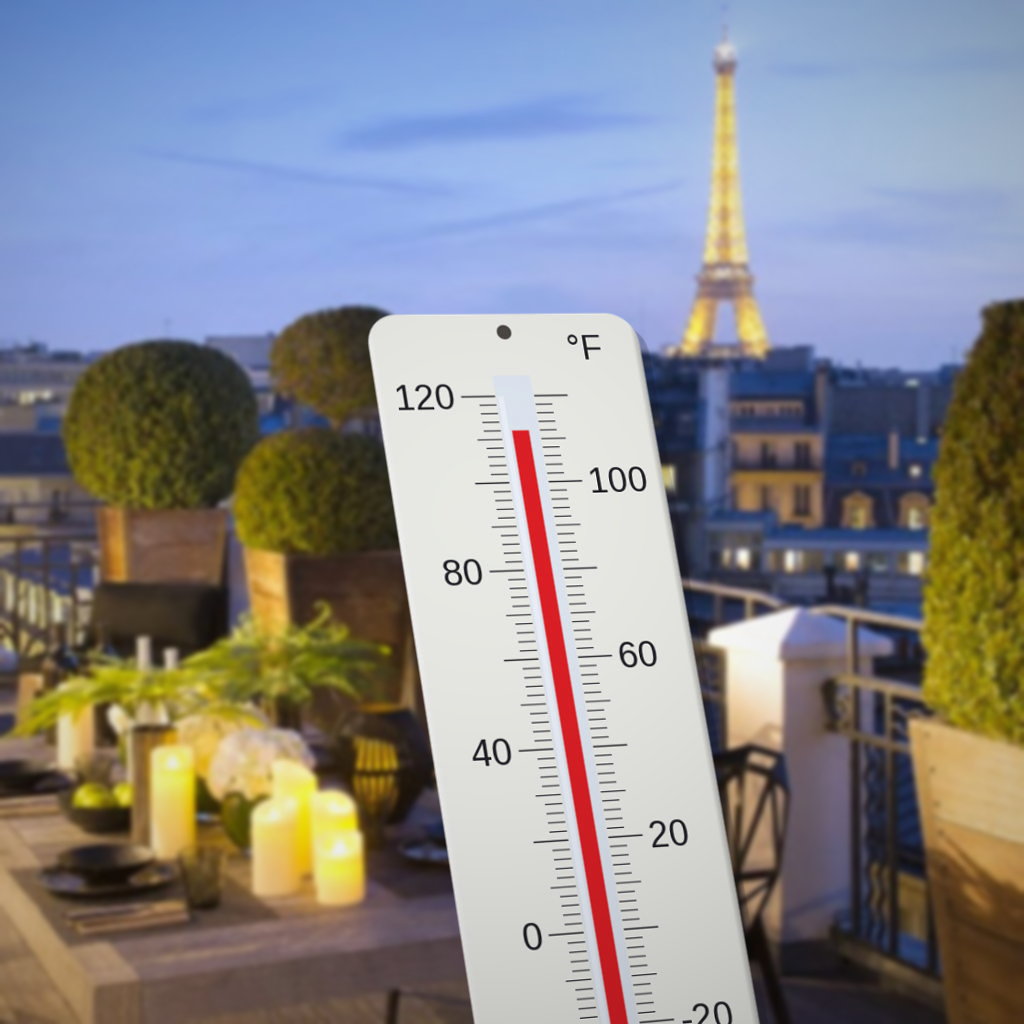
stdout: {"value": 112, "unit": "°F"}
